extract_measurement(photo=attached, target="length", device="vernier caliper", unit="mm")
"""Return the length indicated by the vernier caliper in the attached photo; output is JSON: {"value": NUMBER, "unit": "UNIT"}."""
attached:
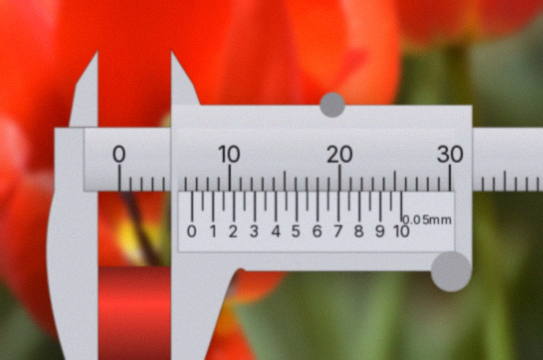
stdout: {"value": 6.6, "unit": "mm"}
